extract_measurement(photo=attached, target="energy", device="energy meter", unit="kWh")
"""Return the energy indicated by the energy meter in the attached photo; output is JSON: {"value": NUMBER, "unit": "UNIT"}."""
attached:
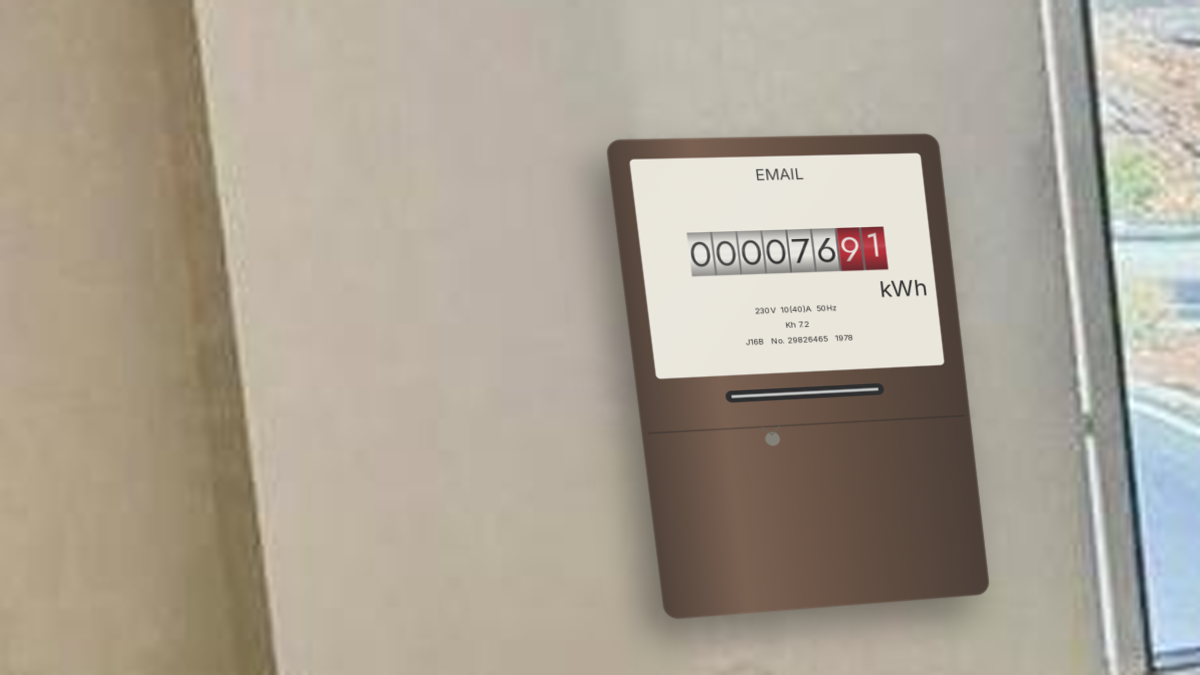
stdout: {"value": 76.91, "unit": "kWh"}
